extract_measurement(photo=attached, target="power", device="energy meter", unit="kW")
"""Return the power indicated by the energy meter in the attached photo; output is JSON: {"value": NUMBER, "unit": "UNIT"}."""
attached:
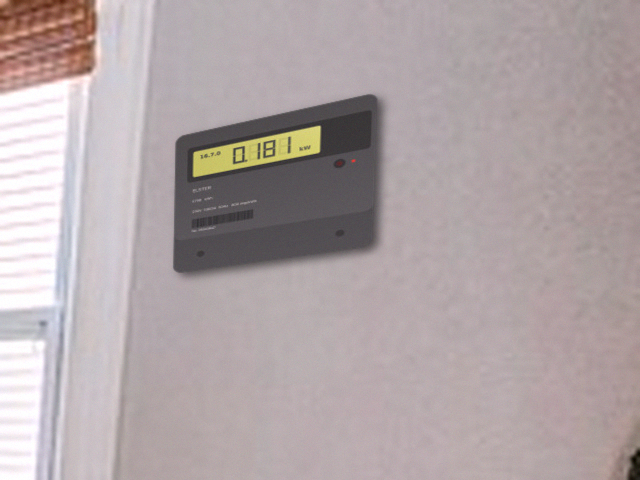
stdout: {"value": 0.181, "unit": "kW"}
